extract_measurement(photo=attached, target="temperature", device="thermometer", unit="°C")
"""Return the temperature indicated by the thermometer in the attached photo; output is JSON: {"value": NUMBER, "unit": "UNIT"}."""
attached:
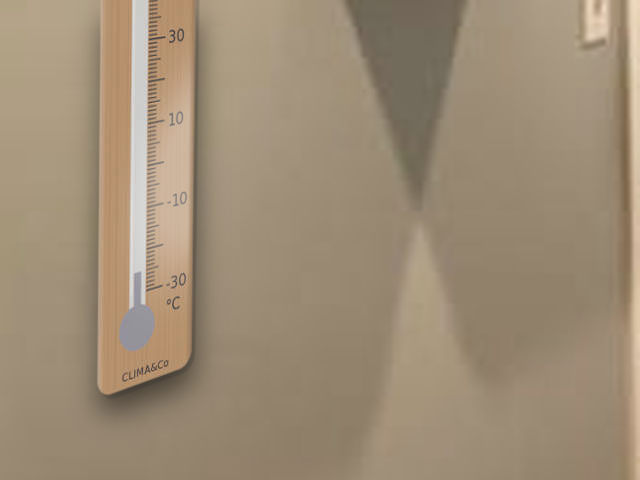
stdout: {"value": -25, "unit": "°C"}
